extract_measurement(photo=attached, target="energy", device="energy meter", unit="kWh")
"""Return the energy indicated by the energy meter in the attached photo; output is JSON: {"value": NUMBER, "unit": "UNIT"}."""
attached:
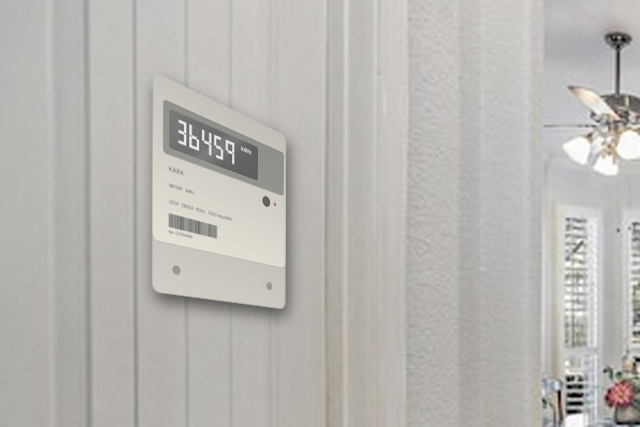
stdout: {"value": 36459, "unit": "kWh"}
